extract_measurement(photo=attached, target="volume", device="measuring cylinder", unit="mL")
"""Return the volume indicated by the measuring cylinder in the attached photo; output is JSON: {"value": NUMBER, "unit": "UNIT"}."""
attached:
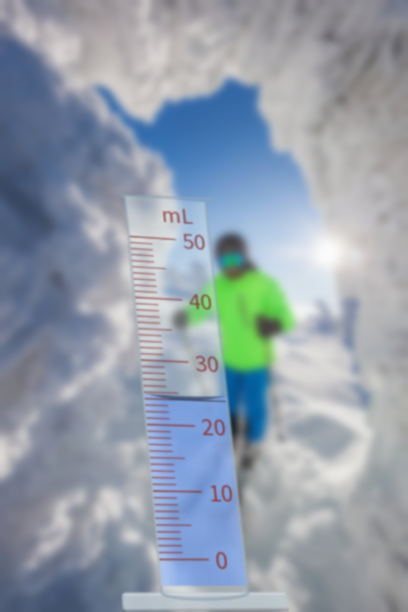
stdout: {"value": 24, "unit": "mL"}
